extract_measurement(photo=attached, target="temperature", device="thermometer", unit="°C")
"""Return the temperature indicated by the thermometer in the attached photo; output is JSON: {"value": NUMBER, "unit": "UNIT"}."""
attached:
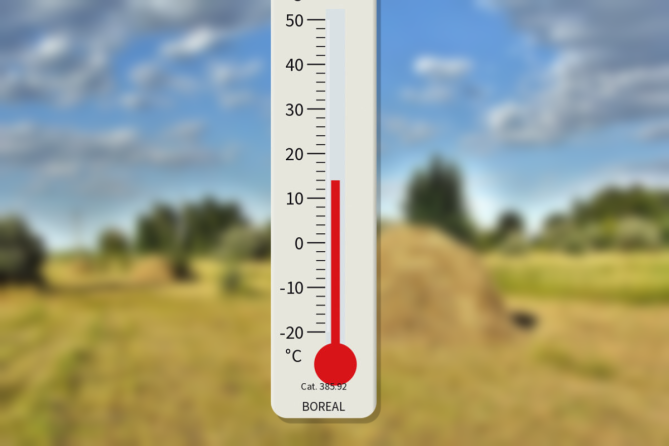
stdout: {"value": 14, "unit": "°C"}
